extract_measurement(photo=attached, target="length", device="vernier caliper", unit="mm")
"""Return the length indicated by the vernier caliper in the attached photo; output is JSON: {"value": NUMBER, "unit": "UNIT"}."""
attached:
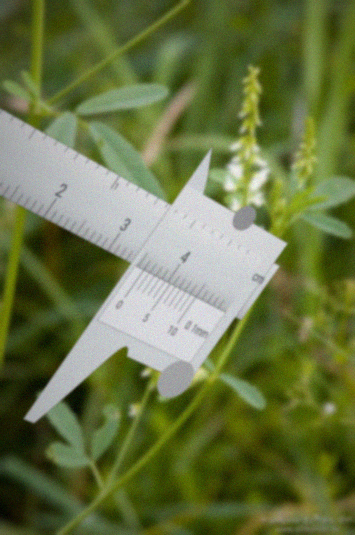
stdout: {"value": 36.0, "unit": "mm"}
